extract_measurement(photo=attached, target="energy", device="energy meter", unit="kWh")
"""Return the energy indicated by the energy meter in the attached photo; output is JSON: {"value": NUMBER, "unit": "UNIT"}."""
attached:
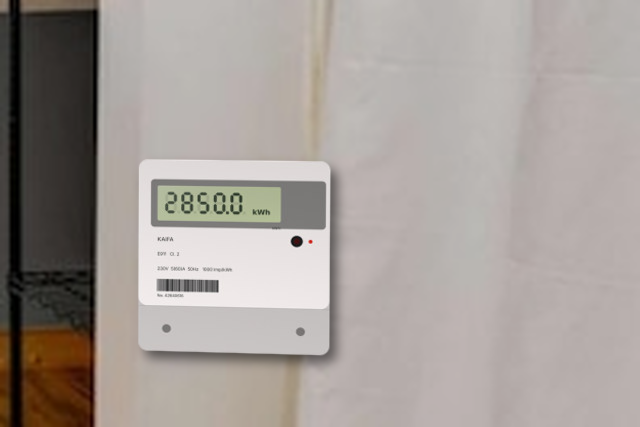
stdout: {"value": 2850.0, "unit": "kWh"}
